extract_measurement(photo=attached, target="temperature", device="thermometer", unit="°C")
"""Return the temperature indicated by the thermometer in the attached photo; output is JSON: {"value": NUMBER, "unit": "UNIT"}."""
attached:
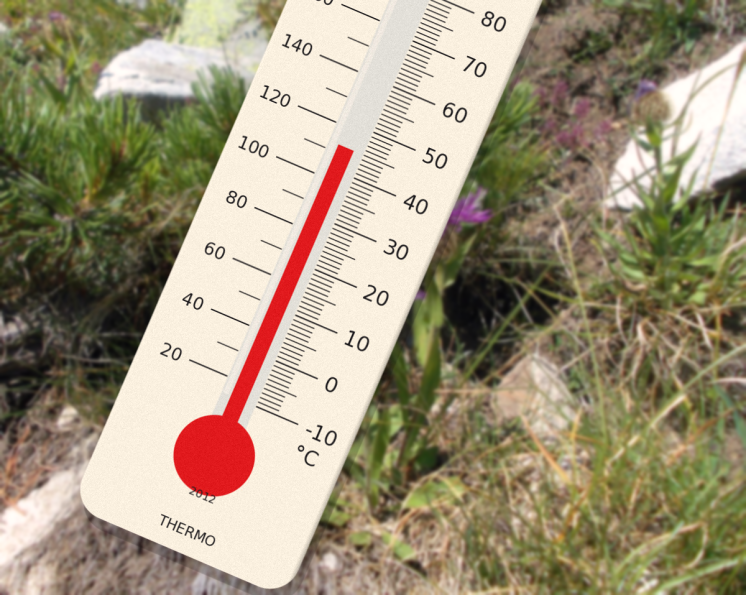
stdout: {"value": 45, "unit": "°C"}
